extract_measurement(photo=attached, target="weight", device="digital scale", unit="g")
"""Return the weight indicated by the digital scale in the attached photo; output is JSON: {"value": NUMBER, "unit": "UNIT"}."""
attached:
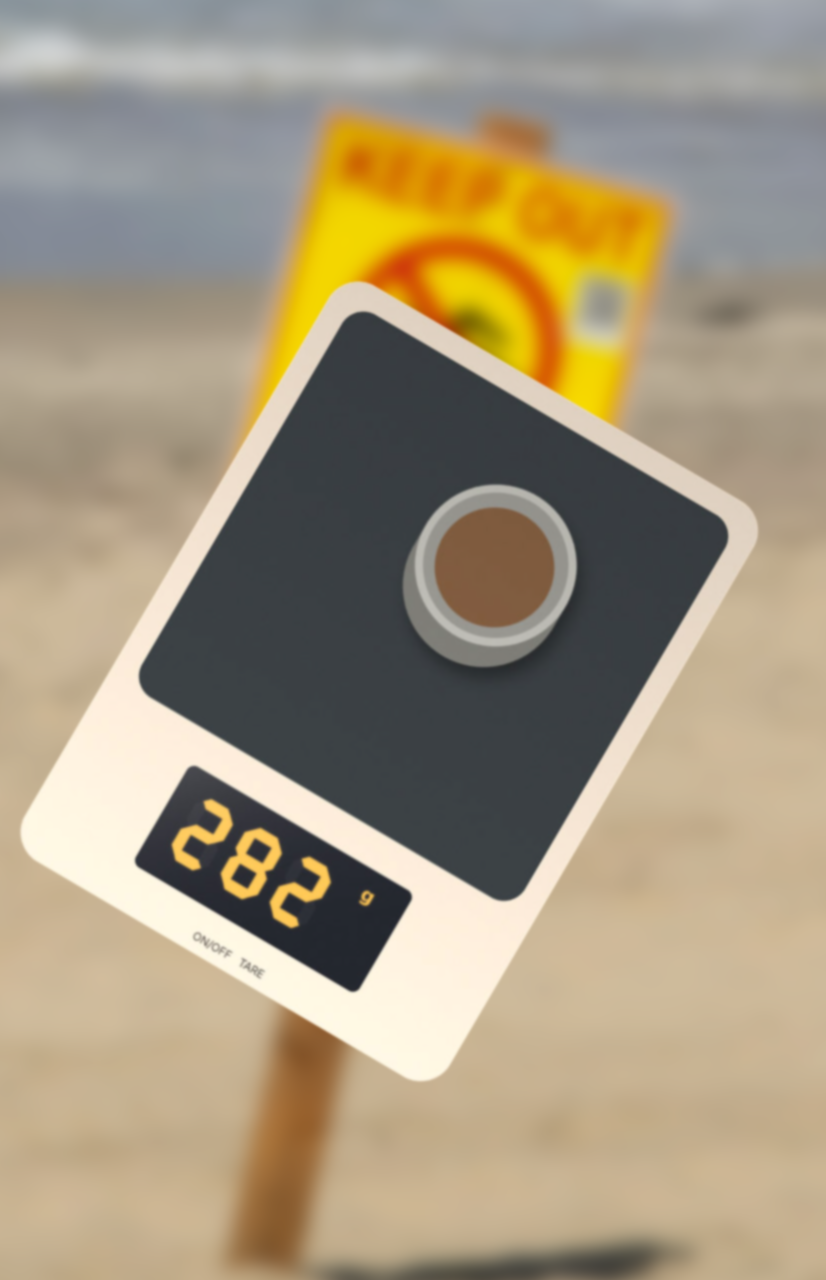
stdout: {"value": 282, "unit": "g"}
